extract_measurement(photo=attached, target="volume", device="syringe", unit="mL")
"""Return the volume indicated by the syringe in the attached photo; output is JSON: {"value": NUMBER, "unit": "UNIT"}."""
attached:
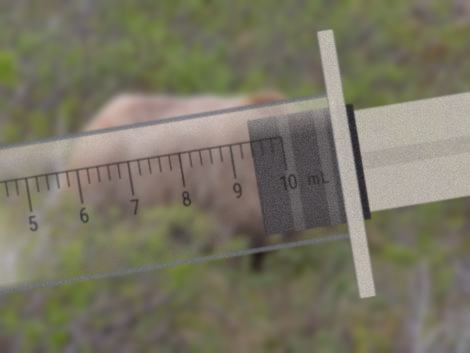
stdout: {"value": 9.4, "unit": "mL"}
